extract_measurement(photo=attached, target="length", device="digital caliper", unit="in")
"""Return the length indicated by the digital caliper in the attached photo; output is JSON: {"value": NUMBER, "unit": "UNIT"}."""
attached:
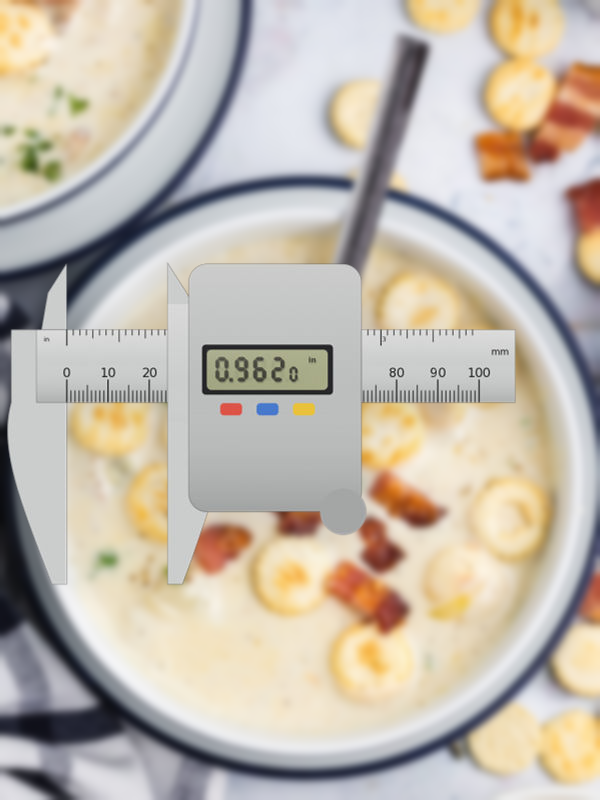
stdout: {"value": 0.9620, "unit": "in"}
